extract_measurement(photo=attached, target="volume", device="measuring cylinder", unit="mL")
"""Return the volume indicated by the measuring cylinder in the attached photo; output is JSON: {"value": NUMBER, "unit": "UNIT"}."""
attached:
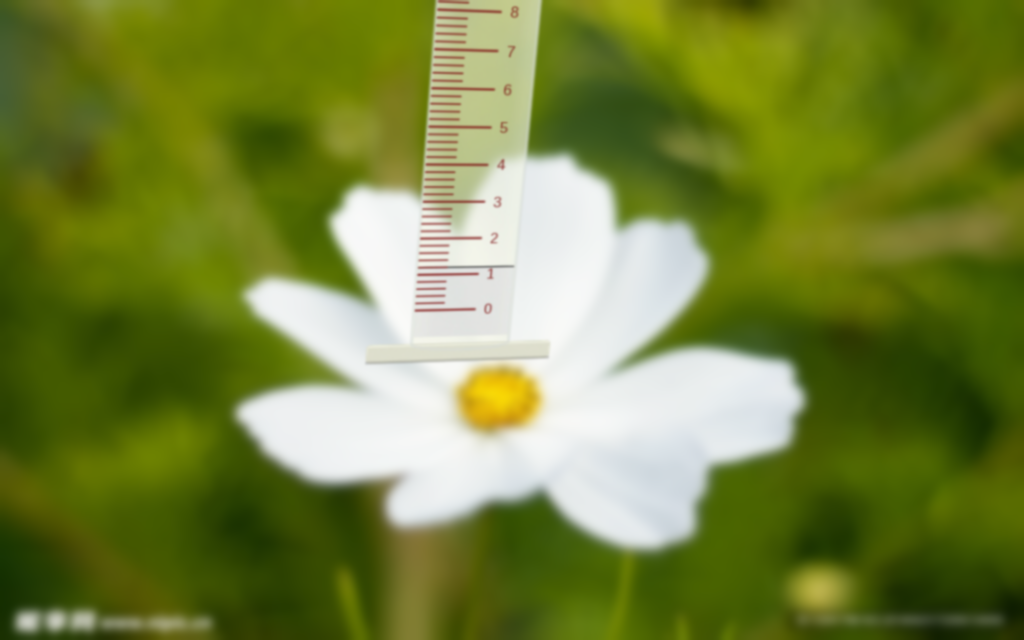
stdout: {"value": 1.2, "unit": "mL"}
